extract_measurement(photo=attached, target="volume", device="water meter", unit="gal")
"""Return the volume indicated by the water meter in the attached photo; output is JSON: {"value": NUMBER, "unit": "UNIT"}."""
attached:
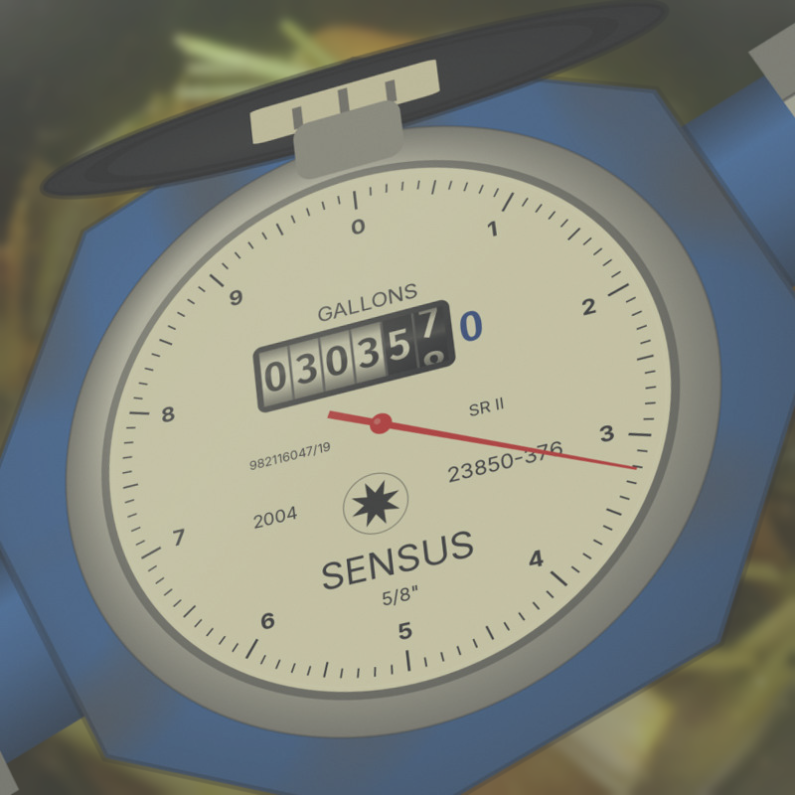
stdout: {"value": 303573.2, "unit": "gal"}
